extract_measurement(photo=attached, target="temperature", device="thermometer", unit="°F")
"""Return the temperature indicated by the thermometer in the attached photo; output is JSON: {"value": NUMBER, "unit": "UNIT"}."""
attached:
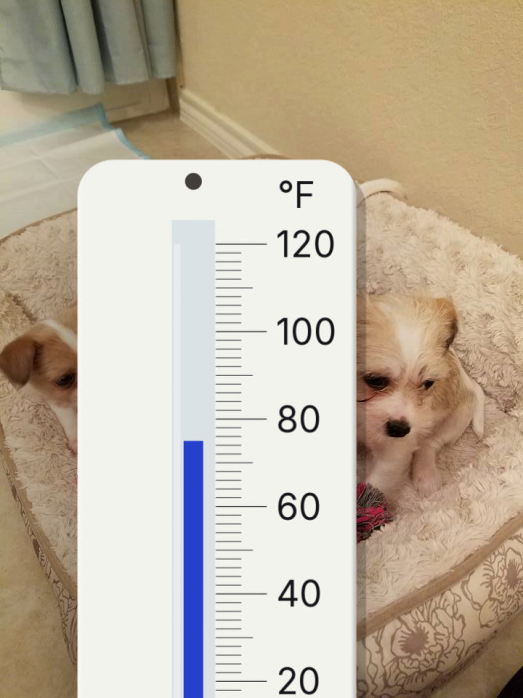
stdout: {"value": 75, "unit": "°F"}
